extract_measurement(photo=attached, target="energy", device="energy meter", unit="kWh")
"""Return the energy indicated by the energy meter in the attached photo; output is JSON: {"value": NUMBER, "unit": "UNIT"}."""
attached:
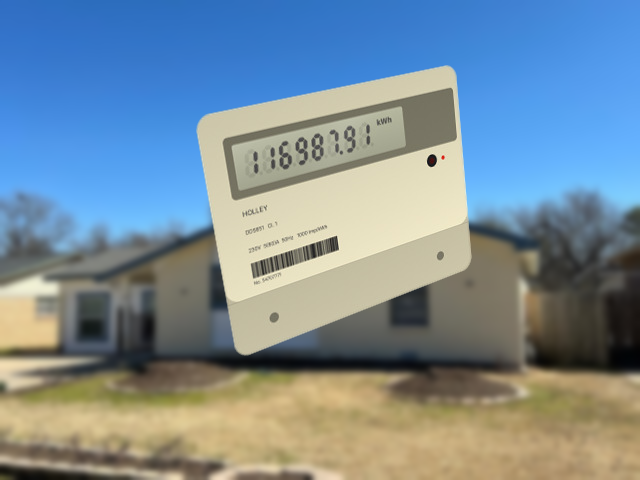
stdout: {"value": 116987.91, "unit": "kWh"}
